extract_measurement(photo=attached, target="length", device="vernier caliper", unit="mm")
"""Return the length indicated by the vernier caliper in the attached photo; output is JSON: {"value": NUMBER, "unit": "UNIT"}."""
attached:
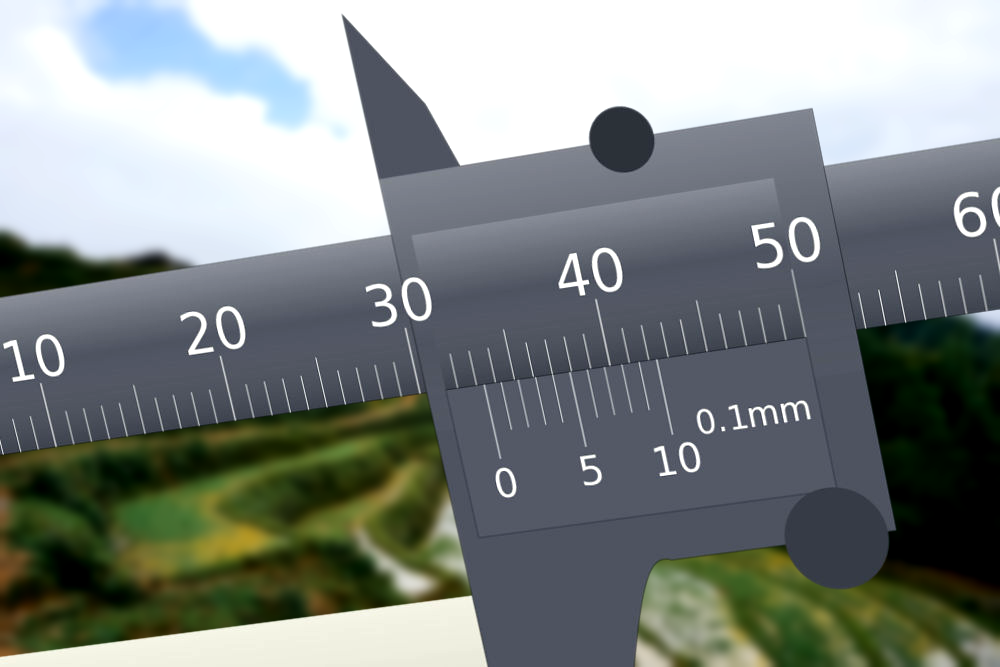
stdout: {"value": 33.4, "unit": "mm"}
